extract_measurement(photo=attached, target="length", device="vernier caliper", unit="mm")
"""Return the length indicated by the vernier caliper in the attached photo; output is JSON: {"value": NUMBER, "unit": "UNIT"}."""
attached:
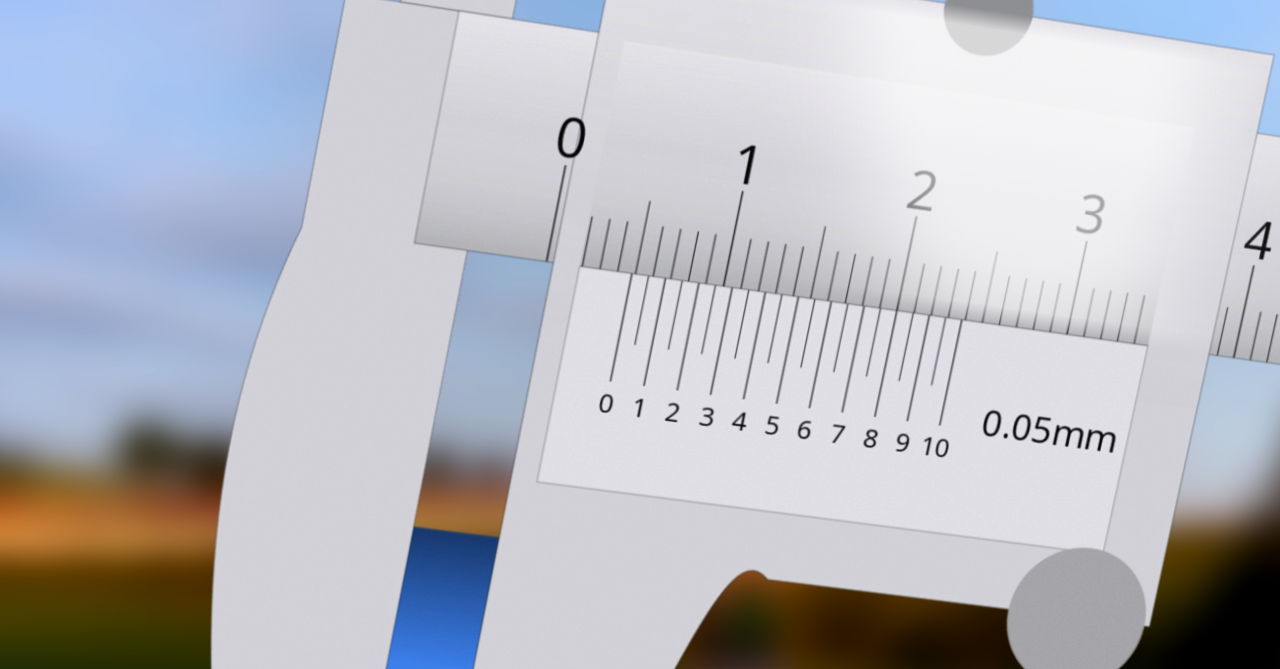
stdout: {"value": 4.8, "unit": "mm"}
